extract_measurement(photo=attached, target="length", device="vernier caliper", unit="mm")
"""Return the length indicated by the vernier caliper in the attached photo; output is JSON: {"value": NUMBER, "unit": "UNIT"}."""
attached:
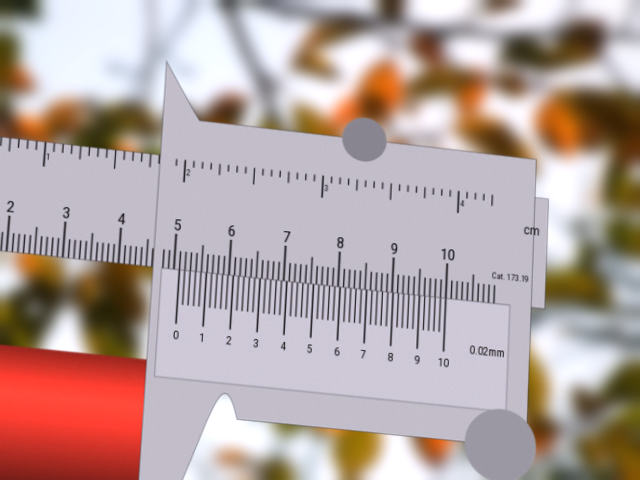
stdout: {"value": 51.0, "unit": "mm"}
